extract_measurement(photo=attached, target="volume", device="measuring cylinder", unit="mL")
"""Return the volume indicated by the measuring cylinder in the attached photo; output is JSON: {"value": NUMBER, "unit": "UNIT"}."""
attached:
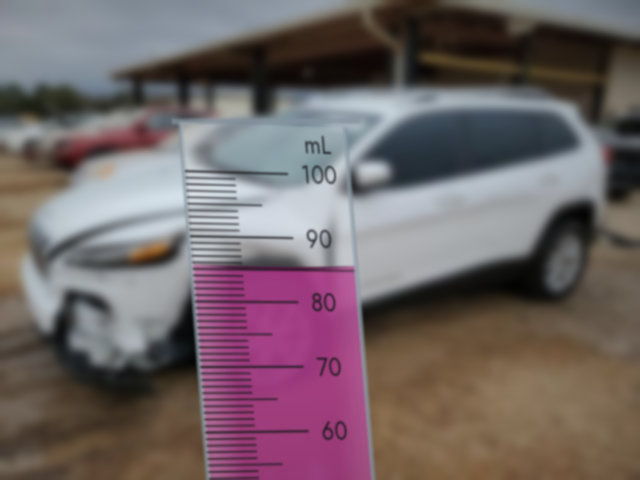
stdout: {"value": 85, "unit": "mL"}
